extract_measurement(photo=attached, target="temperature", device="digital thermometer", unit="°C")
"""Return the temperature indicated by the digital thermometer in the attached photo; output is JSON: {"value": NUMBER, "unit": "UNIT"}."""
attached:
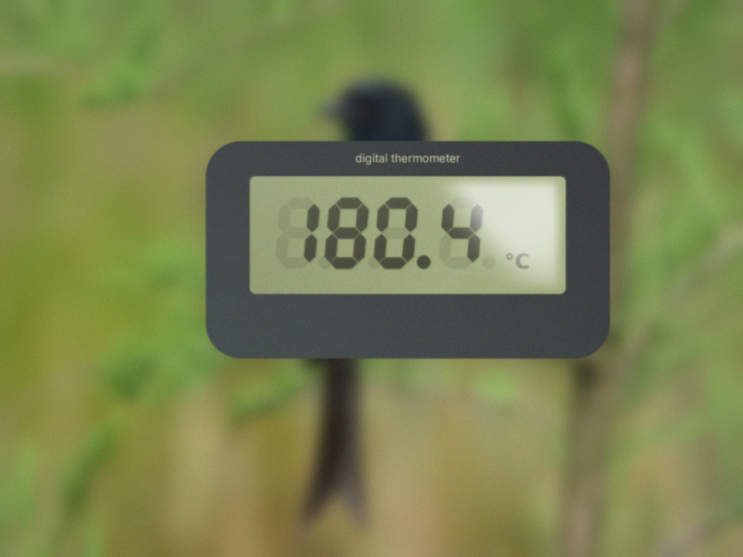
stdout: {"value": 180.4, "unit": "°C"}
